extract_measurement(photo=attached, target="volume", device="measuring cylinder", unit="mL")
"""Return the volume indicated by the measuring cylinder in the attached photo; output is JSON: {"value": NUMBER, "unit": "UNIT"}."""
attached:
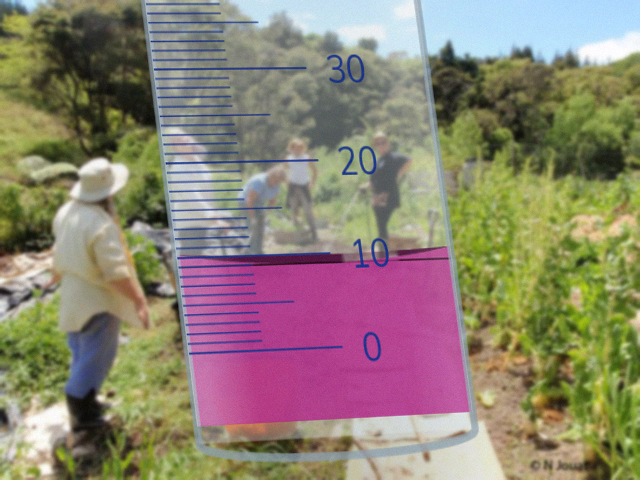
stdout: {"value": 9, "unit": "mL"}
